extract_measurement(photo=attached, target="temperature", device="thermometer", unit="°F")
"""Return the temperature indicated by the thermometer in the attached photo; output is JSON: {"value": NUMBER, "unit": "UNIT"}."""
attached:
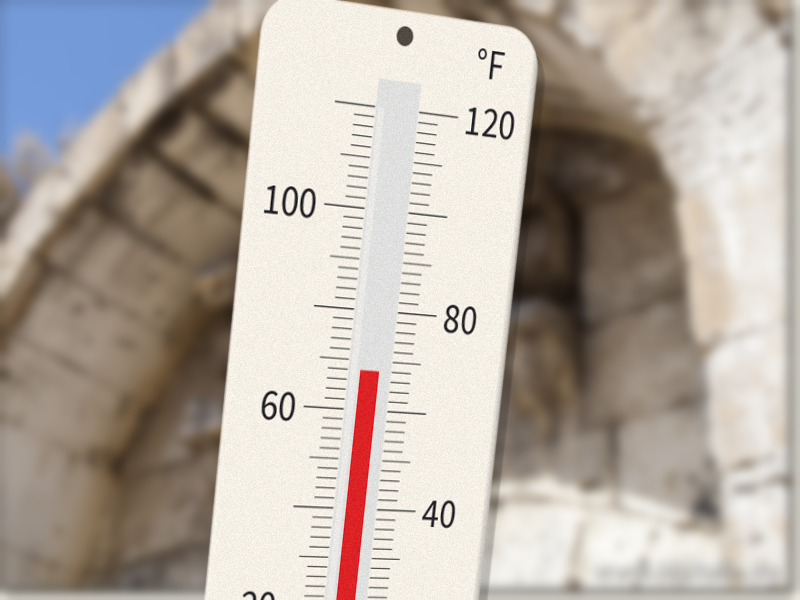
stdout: {"value": 68, "unit": "°F"}
